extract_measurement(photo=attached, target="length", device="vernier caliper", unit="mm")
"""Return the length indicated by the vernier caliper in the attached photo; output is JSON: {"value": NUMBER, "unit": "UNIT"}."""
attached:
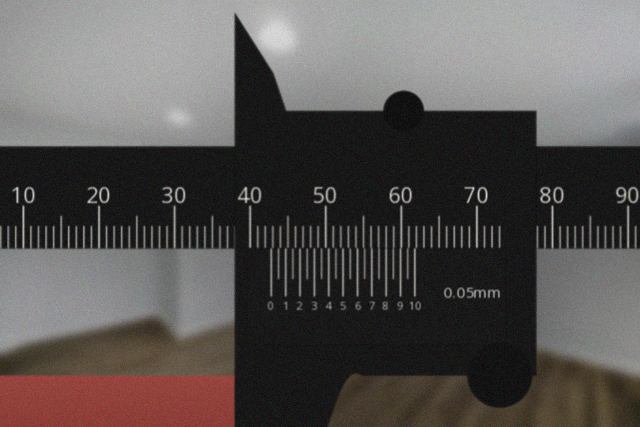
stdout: {"value": 42.8, "unit": "mm"}
